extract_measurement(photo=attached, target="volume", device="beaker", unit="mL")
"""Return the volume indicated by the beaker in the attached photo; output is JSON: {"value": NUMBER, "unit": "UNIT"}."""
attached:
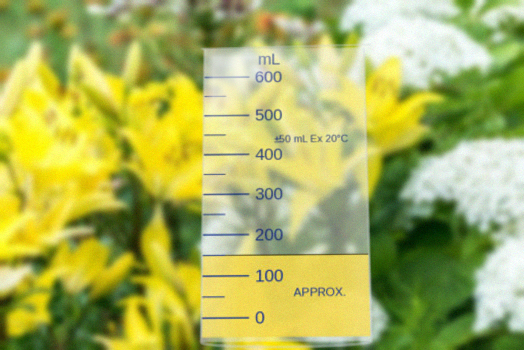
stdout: {"value": 150, "unit": "mL"}
